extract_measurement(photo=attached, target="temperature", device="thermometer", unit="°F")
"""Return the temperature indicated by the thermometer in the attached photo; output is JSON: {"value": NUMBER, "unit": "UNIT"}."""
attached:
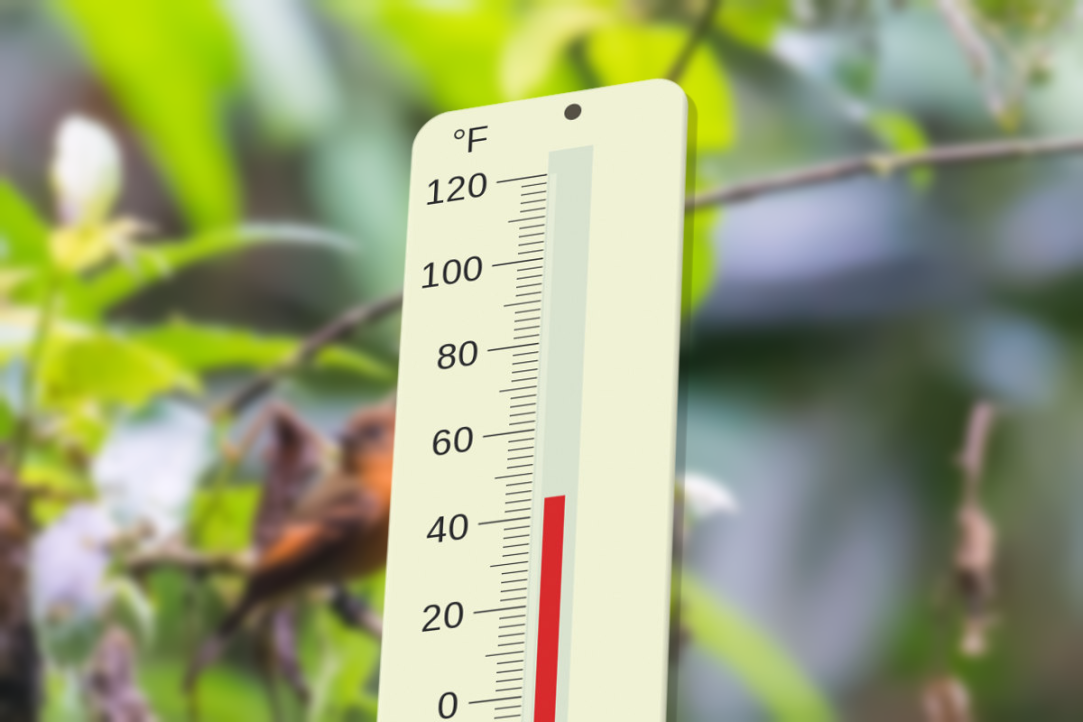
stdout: {"value": 44, "unit": "°F"}
